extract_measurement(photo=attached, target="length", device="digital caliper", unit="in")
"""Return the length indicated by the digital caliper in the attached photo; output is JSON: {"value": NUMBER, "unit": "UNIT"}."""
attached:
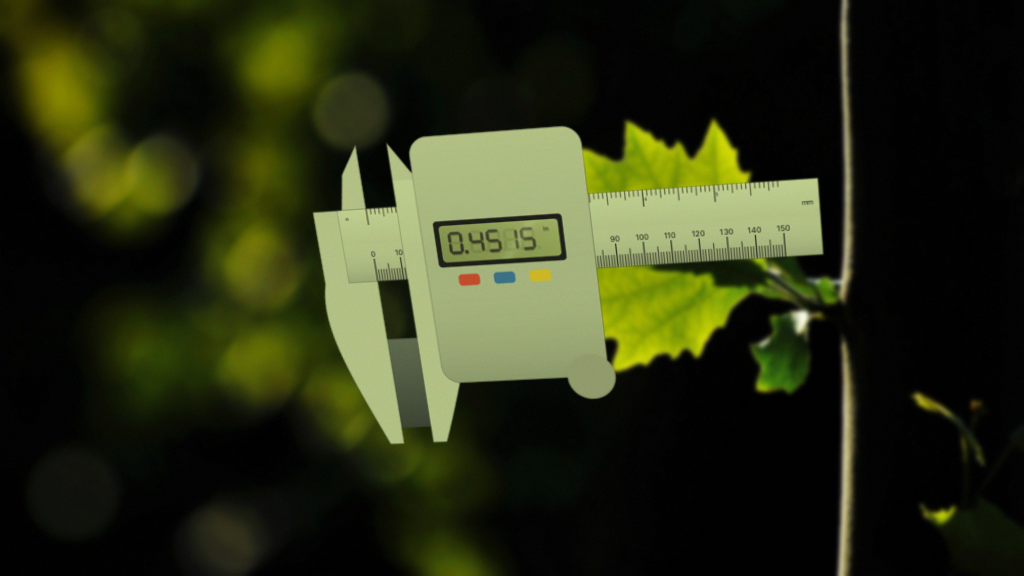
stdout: {"value": 0.4515, "unit": "in"}
